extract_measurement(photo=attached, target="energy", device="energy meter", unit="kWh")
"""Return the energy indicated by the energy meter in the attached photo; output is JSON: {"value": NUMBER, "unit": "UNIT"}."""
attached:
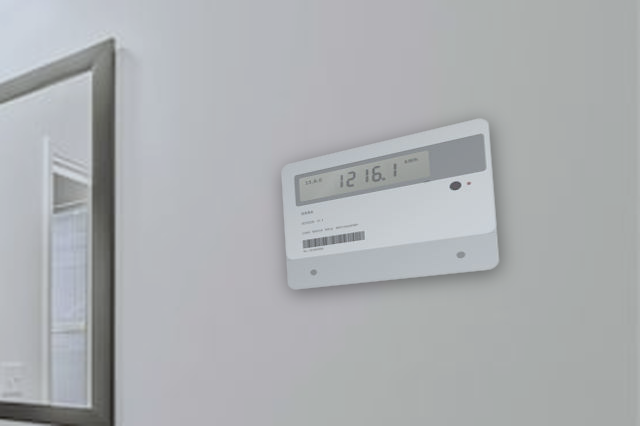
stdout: {"value": 1216.1, "unit": "kWh"}
